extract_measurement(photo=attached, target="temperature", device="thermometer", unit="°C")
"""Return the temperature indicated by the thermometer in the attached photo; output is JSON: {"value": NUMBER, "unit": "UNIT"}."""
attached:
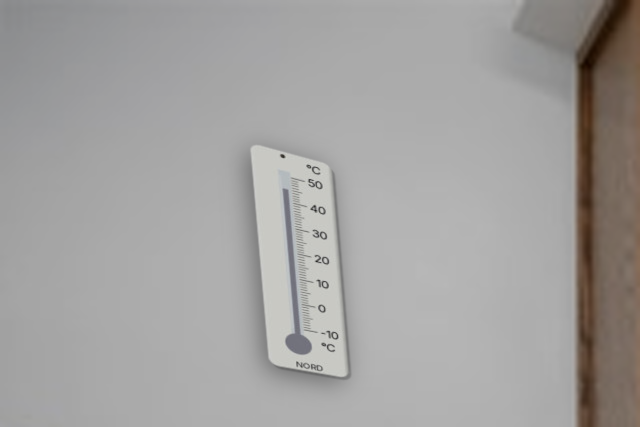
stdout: {"value": 45, "unit": "°C"}
